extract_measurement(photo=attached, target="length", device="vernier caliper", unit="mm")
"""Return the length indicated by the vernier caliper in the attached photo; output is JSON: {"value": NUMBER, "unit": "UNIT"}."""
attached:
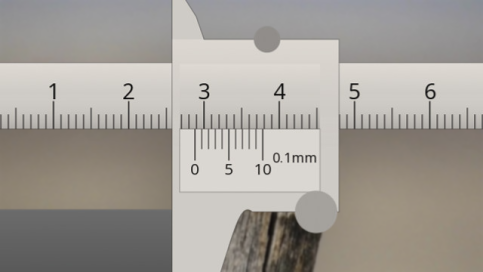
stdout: {"value": 28.8, "unit": "mm"}
